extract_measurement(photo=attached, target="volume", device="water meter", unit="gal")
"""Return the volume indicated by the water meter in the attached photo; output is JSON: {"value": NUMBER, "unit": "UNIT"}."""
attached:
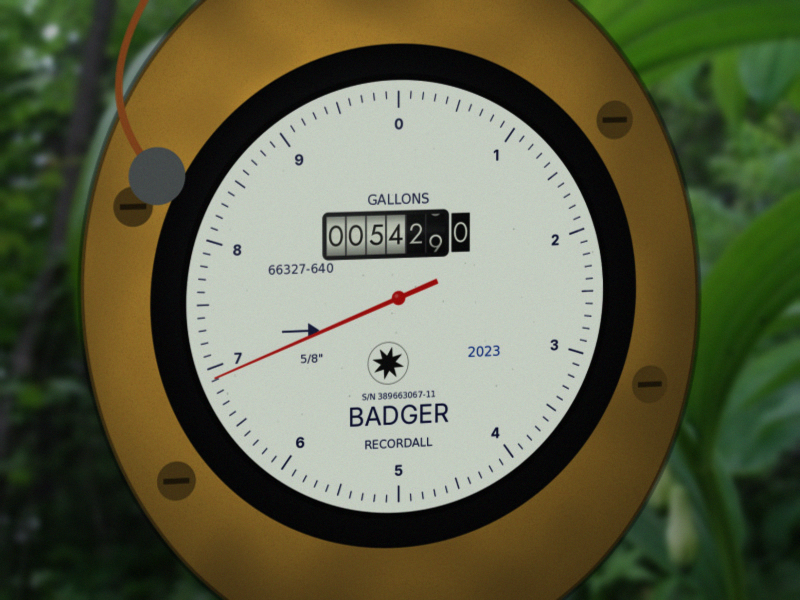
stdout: {"value": 54286.9, "unit": "gal"}
